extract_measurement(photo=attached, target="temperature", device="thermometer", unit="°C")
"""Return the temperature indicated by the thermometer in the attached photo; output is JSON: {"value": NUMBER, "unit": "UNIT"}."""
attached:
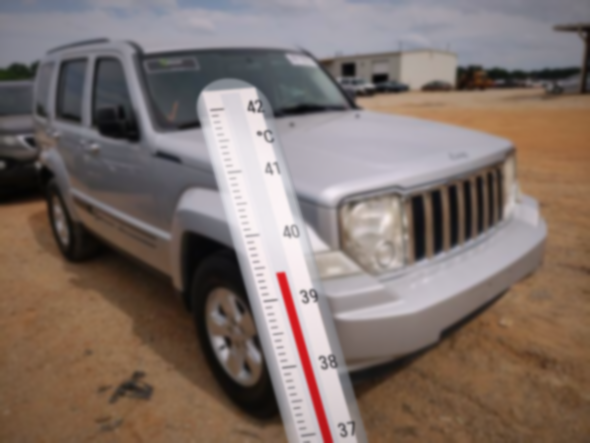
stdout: {"value": 39.4, "unit": "°C"}
